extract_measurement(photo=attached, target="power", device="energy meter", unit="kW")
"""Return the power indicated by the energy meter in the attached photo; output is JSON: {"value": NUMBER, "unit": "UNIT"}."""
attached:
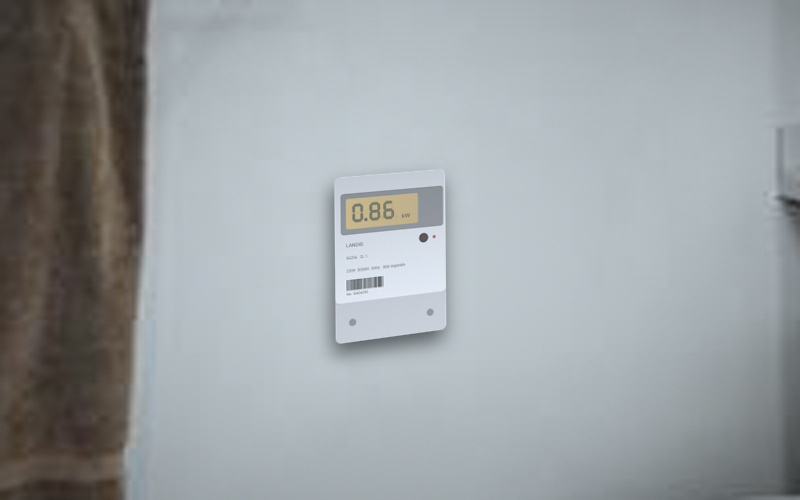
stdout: {"value": 0.86, "unit": "kW"}
